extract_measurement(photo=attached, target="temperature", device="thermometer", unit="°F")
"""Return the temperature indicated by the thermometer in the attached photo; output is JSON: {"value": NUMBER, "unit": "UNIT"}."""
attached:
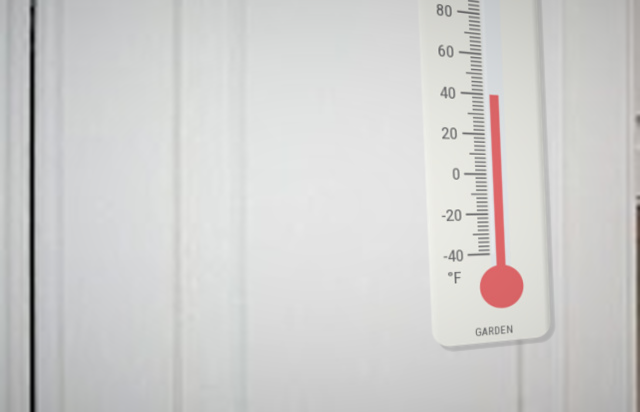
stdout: {"value": 40, "unit": "°F"}
